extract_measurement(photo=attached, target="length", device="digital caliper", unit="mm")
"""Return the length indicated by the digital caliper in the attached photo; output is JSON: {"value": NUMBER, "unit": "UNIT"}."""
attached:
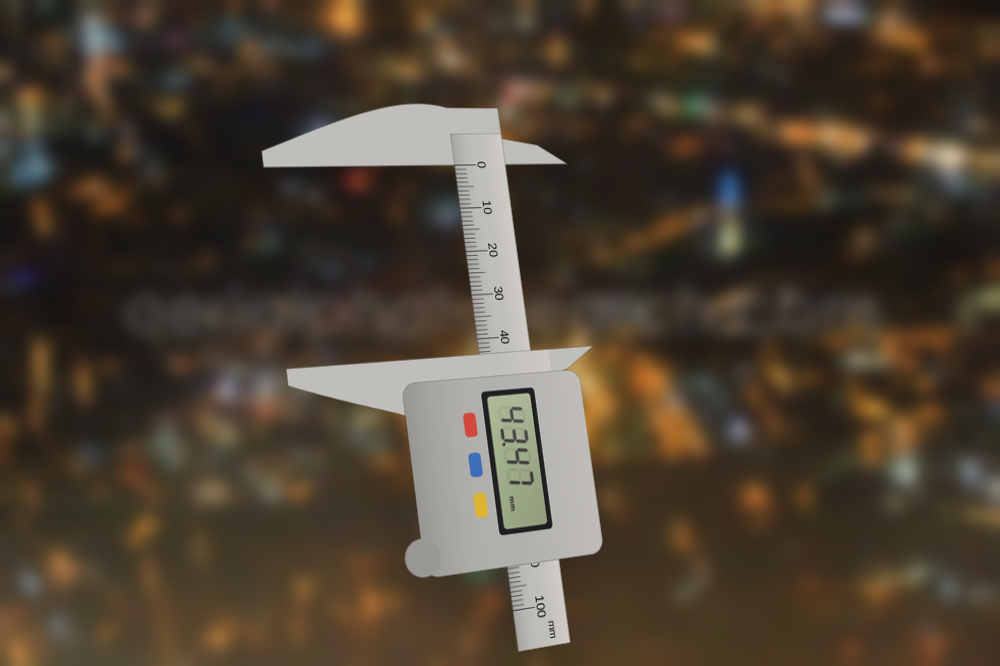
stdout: {"value": 43.47, "unit": "mm"}
